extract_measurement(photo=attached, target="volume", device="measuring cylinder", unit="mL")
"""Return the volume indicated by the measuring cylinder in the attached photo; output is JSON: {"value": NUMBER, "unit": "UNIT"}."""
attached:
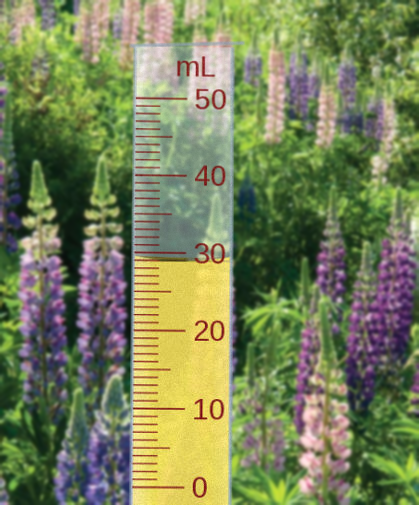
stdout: {"value": 29, "unit": "mL"}
